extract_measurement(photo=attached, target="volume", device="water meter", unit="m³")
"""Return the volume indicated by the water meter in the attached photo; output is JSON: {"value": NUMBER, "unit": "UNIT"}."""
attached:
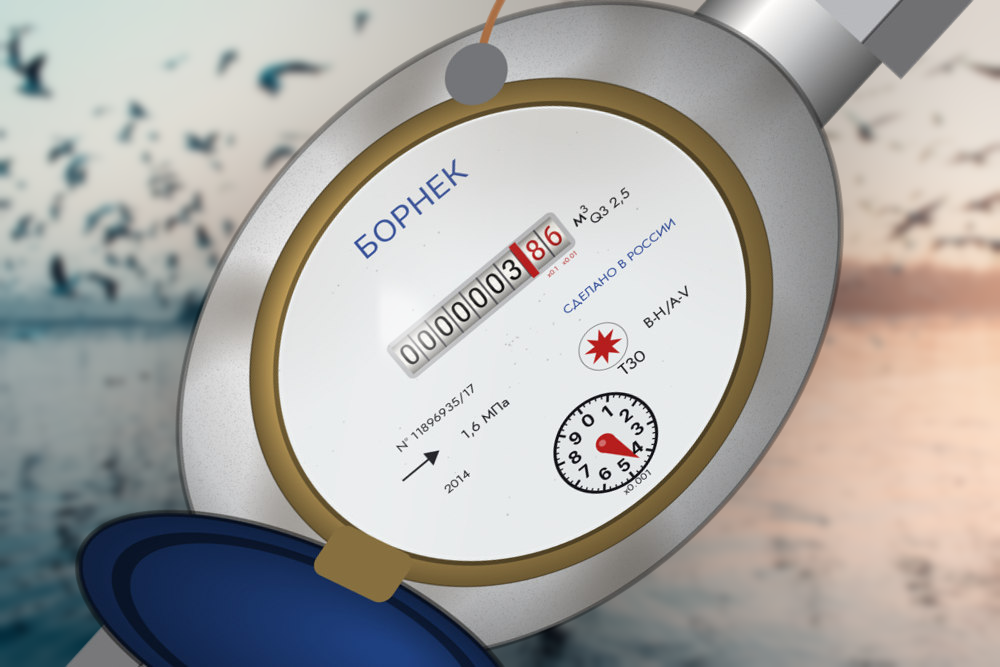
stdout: {"value": 3.864, "unit": "m³"}
